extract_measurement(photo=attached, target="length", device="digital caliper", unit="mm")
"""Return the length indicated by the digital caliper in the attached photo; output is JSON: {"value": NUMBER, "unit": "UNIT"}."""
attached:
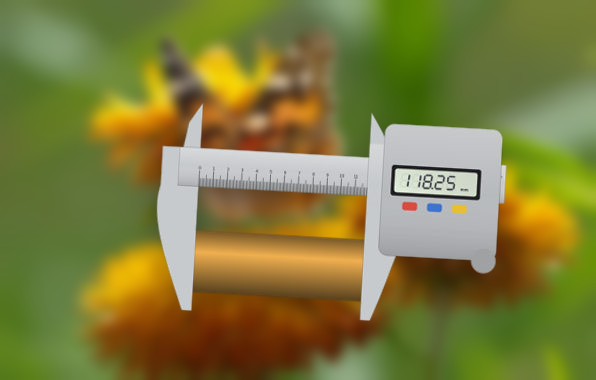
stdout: {"value": 118.25, "unit": "mm"}
